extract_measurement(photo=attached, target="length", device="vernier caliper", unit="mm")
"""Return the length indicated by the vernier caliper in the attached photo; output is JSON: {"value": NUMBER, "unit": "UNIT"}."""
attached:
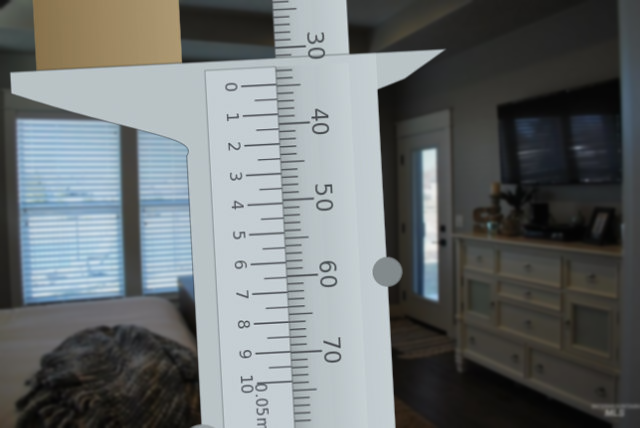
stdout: {"value": 34.8, "unit": "mm"}
